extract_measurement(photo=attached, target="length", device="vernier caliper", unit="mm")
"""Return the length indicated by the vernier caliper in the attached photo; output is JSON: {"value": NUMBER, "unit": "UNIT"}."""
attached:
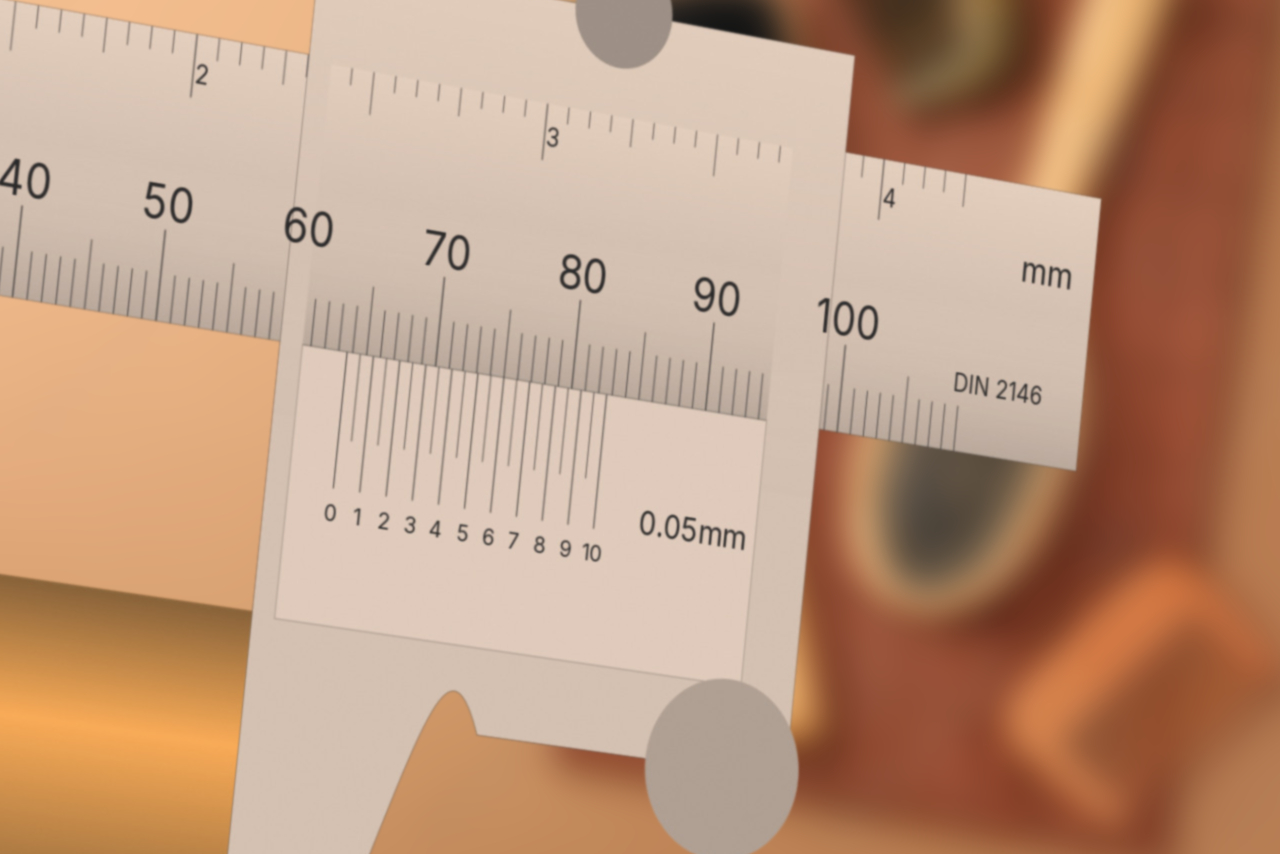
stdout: {"value": 63.6, "unit": "mm"}
